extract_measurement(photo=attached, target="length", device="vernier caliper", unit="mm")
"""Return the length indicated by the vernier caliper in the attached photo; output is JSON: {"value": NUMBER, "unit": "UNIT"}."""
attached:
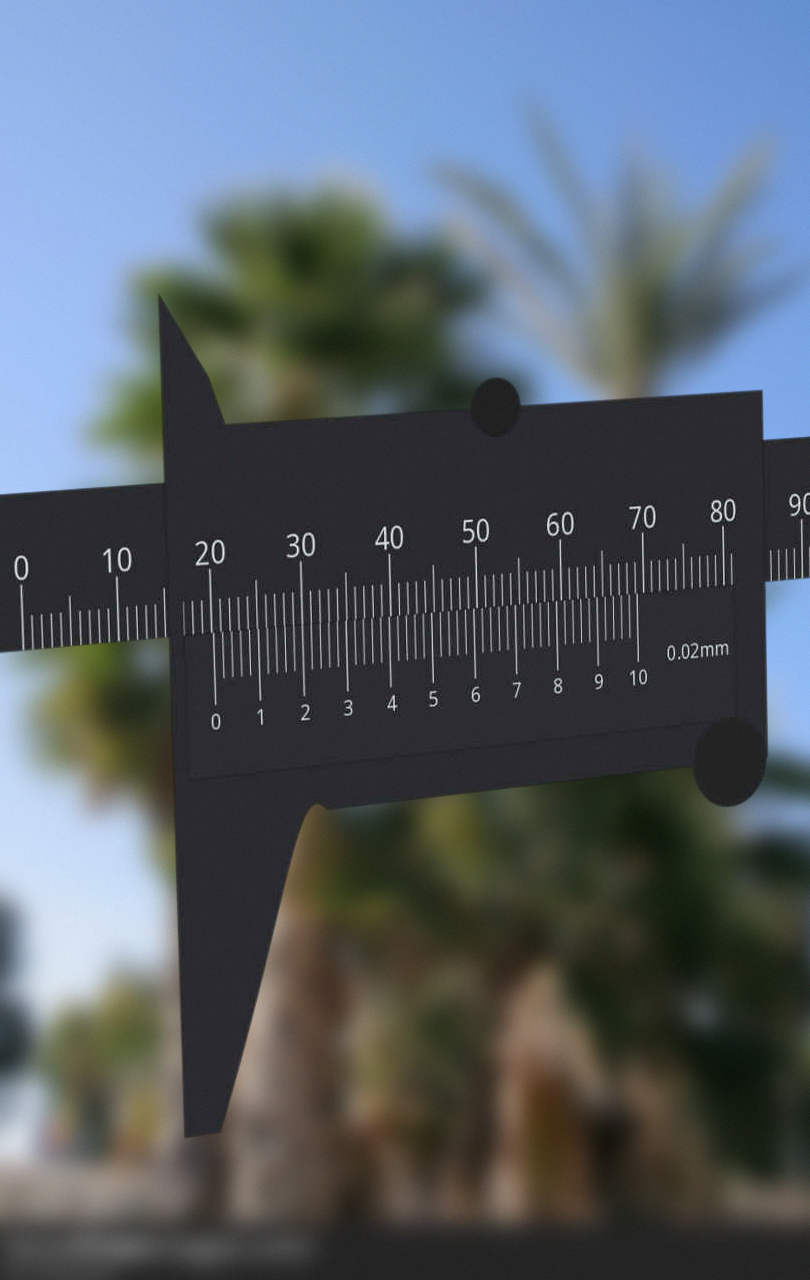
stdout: {"value": 20.2, "unit": "mm"}
